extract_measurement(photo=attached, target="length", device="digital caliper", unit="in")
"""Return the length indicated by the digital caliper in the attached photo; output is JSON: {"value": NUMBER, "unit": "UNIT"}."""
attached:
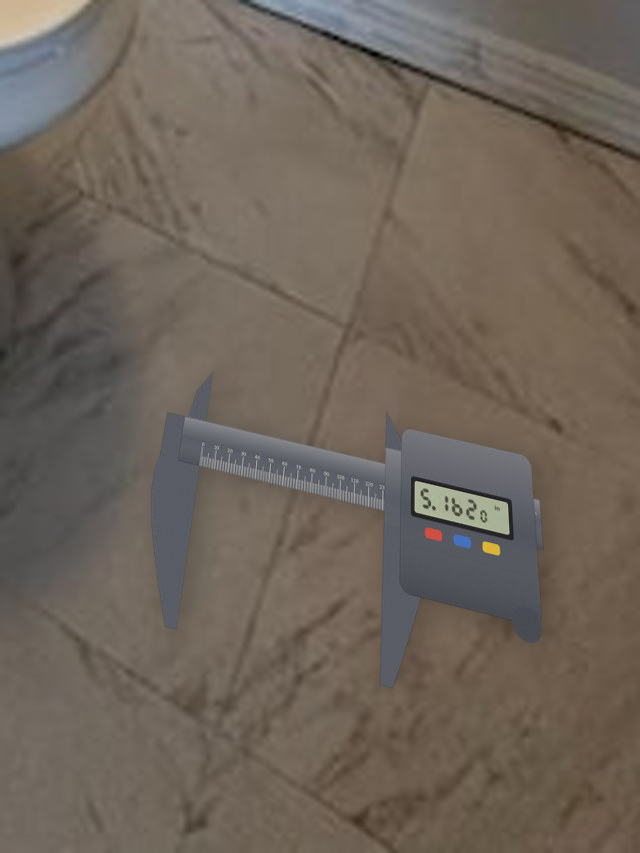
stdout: {"value": 5.1620, "unit": "in"}
